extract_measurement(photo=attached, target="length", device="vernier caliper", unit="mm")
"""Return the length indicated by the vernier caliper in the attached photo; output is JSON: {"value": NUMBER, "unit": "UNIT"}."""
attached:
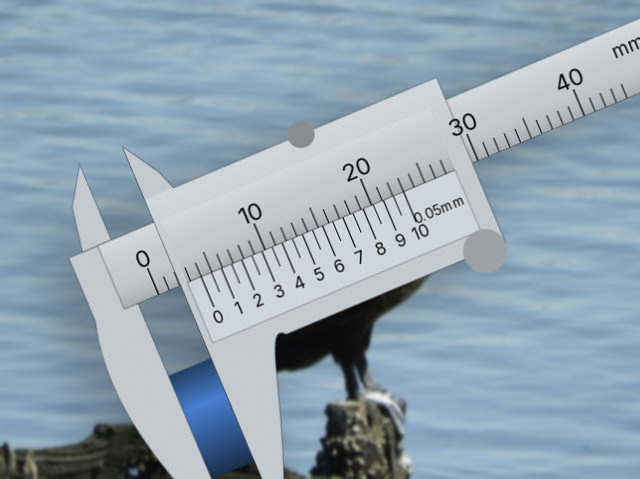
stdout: {"value": 4.0, "unit": "mm"}
